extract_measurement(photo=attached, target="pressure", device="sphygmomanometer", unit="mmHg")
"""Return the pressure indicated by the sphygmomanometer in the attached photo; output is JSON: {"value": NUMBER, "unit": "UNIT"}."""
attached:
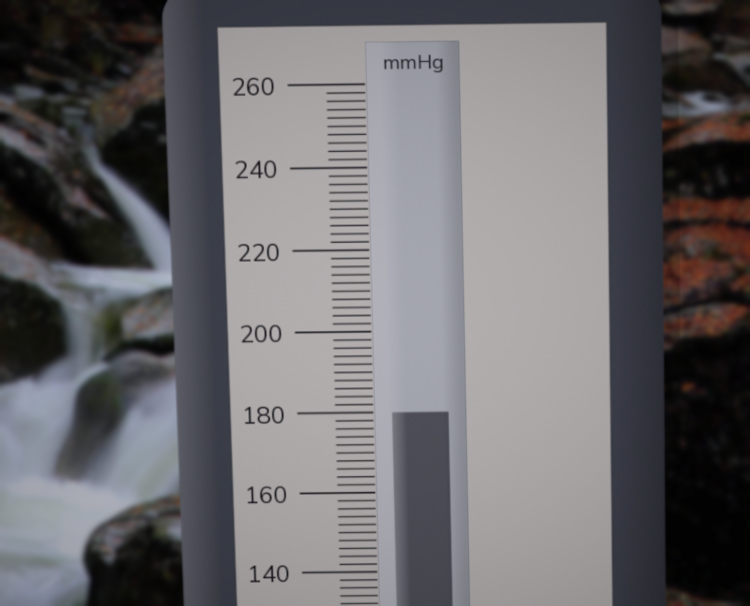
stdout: {"value": 180, "unit": "mmHg"}
